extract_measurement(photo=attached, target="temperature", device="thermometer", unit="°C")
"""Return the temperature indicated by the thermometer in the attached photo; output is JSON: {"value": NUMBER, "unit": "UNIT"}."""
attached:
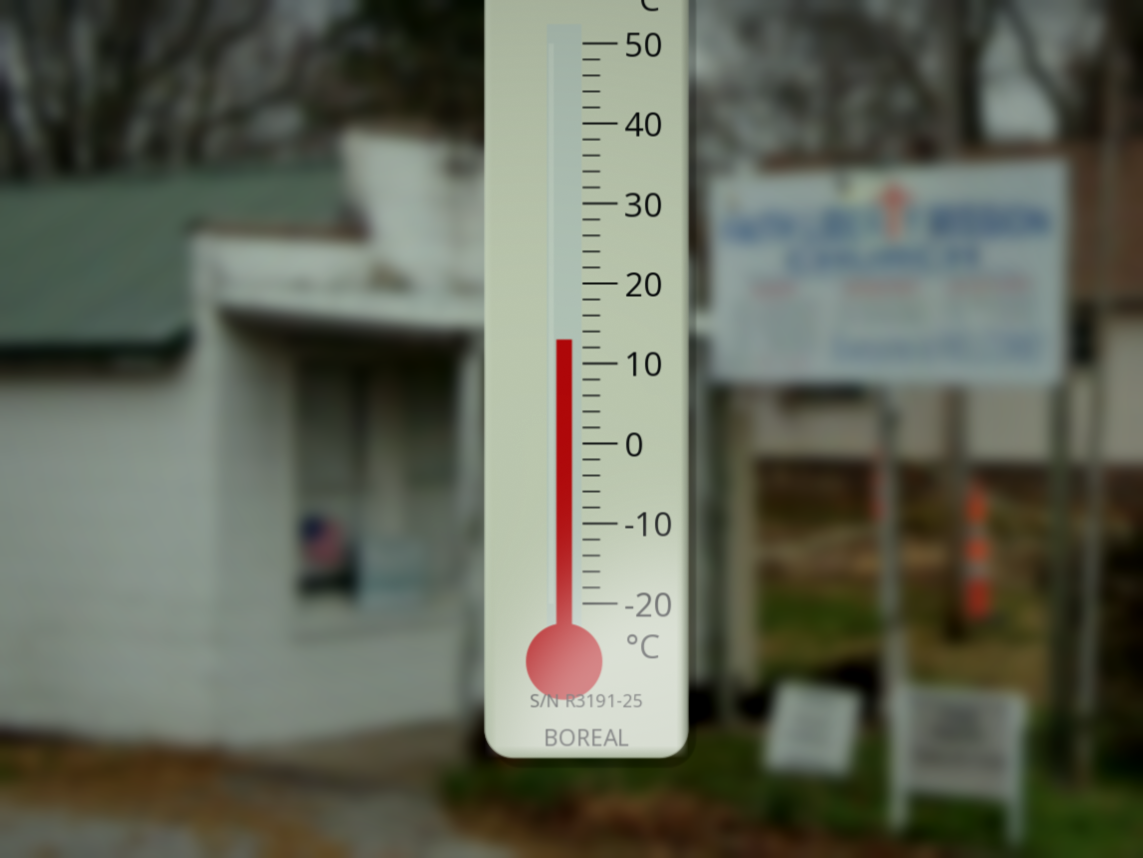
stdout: {"value": 13, "unit": "°C"}
